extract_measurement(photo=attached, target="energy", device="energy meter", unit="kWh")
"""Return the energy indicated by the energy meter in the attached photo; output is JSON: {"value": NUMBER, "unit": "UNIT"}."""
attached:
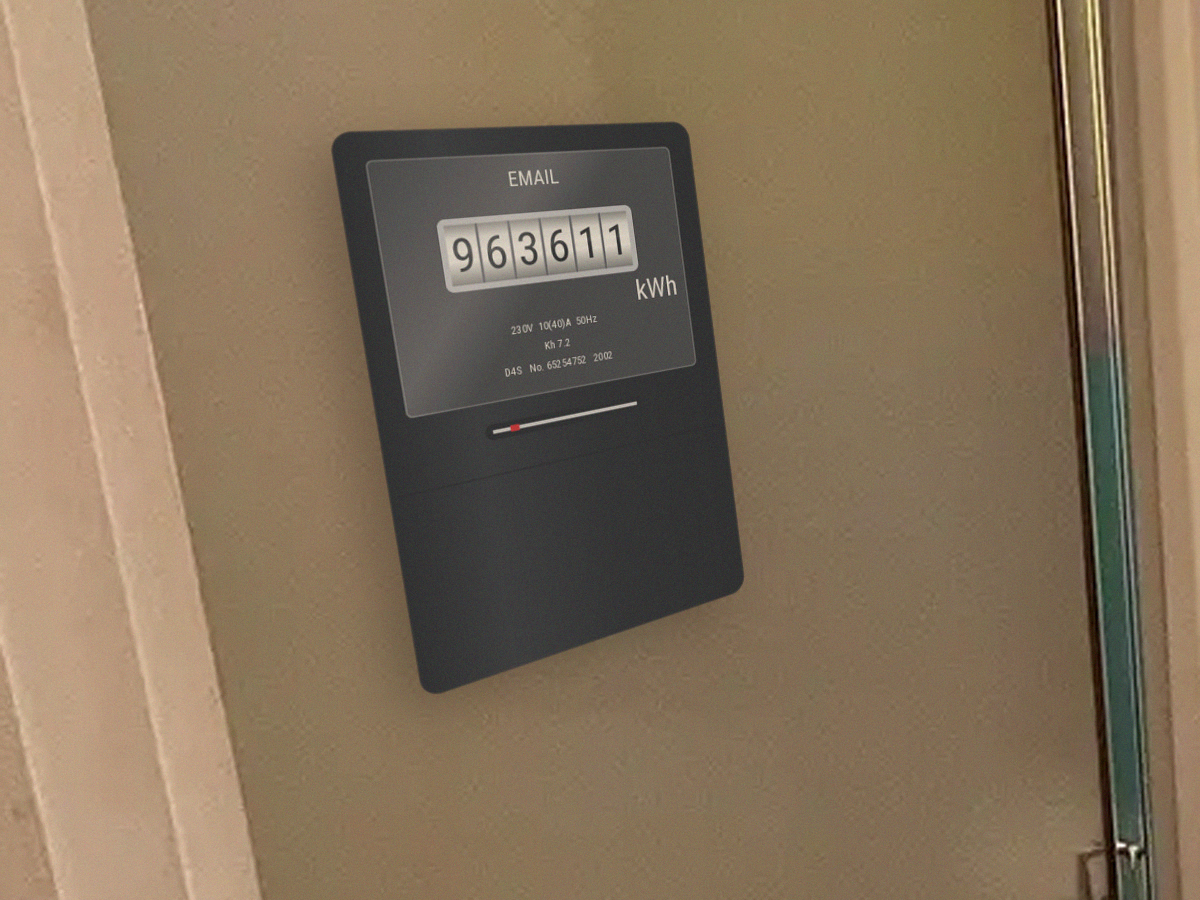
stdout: {"value": 963611, "unit": "kWh"}
